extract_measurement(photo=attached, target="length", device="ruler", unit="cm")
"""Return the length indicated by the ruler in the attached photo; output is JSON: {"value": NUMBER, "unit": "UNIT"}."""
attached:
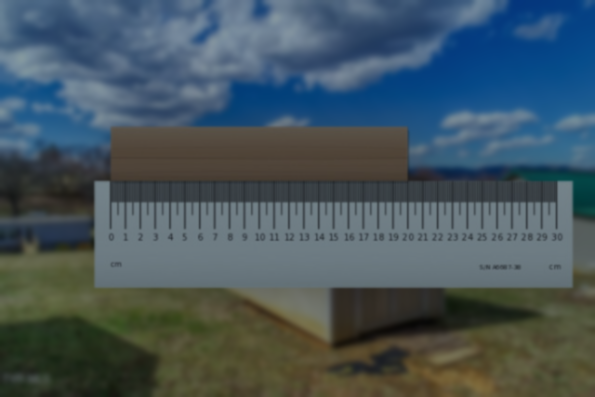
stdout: {"value": 20, "unit": "cm"}
